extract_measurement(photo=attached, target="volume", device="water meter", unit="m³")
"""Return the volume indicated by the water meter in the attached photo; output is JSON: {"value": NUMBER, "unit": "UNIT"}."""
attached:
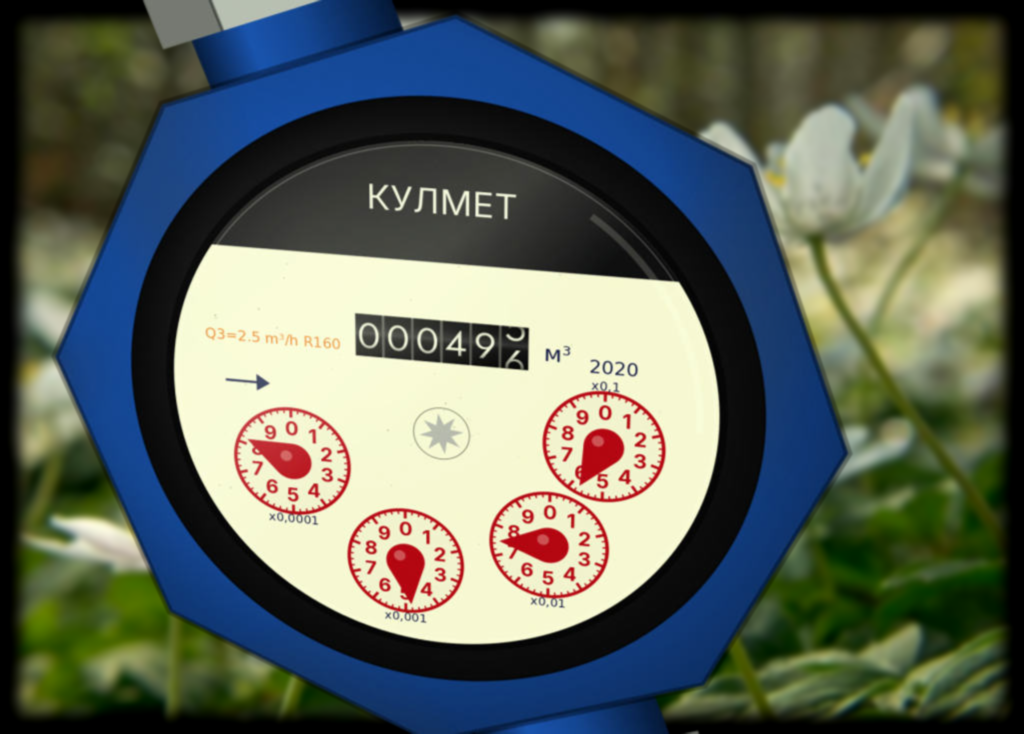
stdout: {"value": 495.5748, "unit": "m³"}
